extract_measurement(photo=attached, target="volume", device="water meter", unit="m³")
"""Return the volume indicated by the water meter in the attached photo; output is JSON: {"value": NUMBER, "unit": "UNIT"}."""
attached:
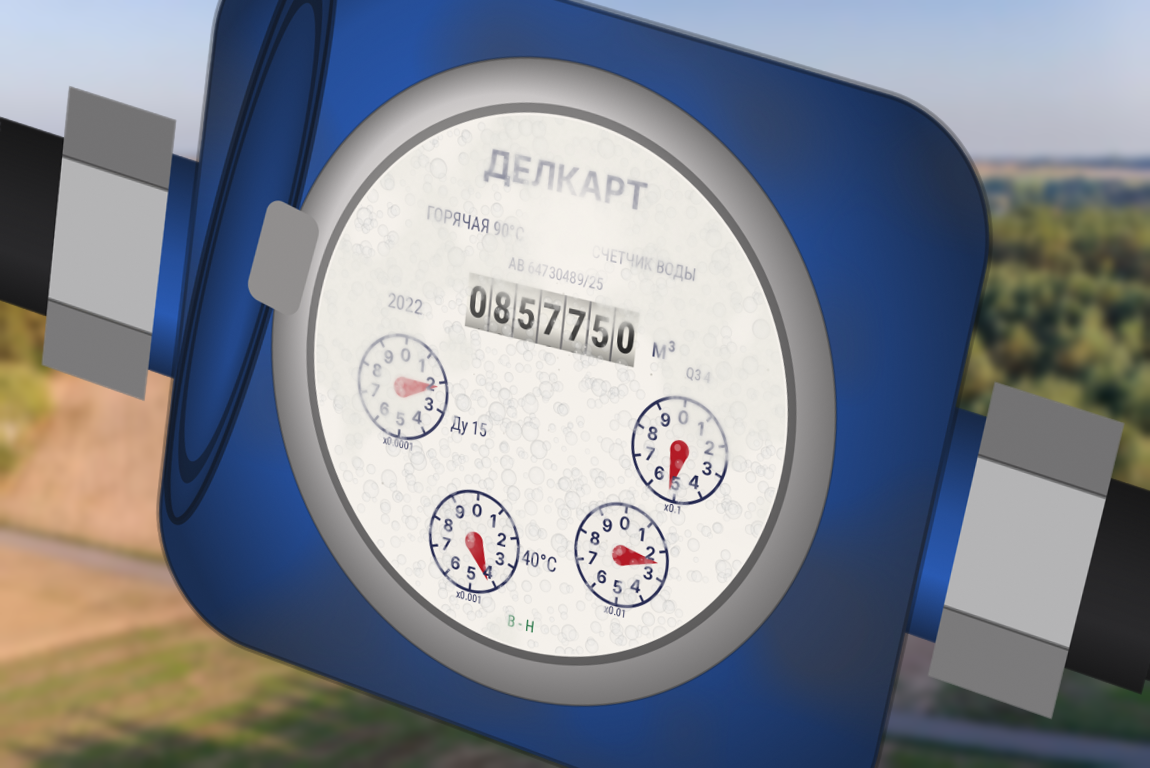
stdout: {"value": 857750.5242, "unit": "m³"}
